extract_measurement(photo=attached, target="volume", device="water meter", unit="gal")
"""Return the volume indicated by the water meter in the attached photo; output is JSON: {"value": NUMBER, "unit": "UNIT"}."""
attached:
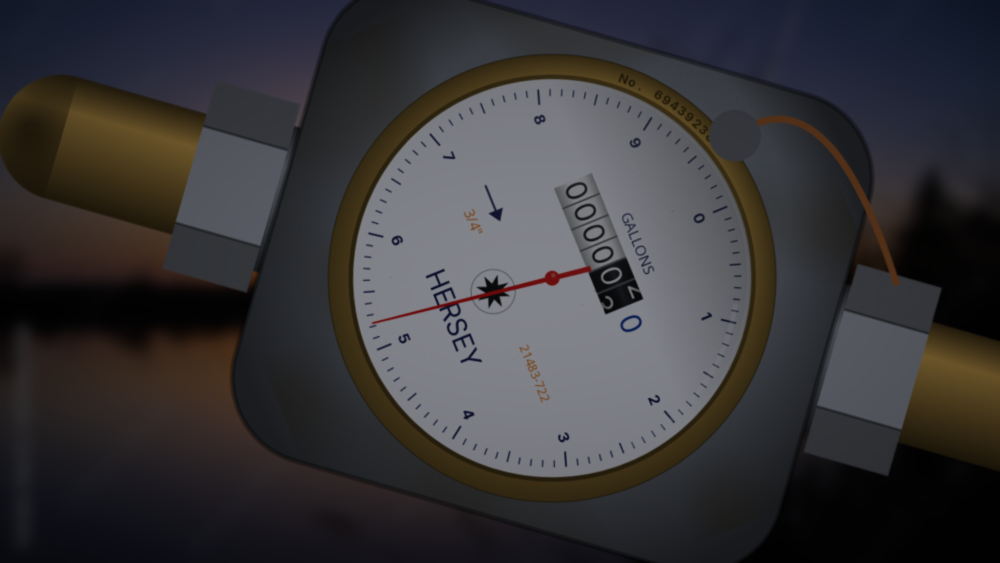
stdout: {"value": 25.2, "unit": "gal"}
